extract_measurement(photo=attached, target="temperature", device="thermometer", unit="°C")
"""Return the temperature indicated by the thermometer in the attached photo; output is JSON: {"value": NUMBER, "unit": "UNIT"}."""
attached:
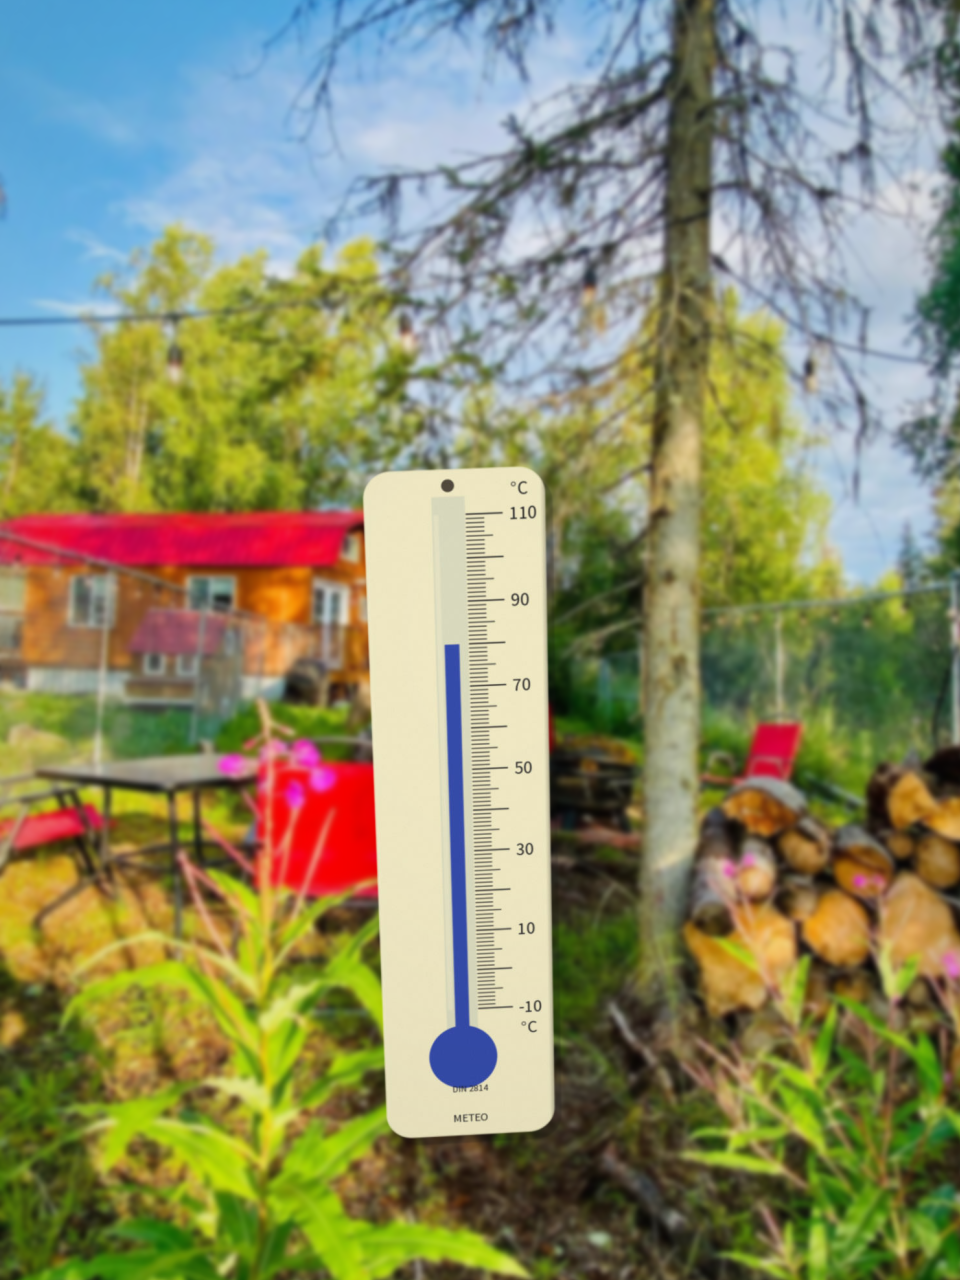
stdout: {"value": 80, "unit": "°C"}
